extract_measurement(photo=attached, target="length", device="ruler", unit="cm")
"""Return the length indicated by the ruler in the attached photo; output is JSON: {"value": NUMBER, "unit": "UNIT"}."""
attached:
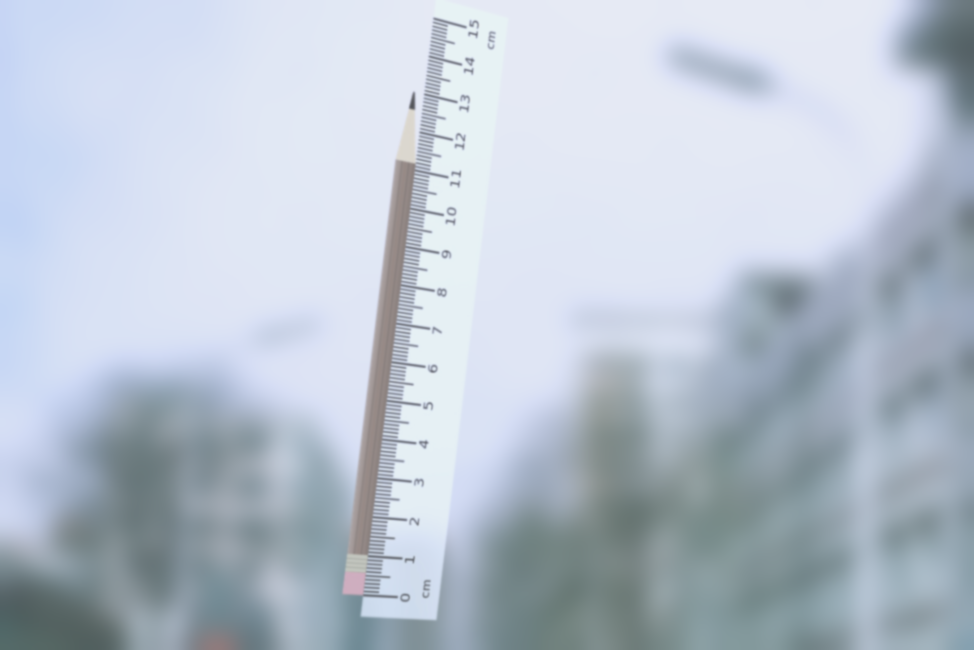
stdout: {"value": 13, "unit": "cm"}
